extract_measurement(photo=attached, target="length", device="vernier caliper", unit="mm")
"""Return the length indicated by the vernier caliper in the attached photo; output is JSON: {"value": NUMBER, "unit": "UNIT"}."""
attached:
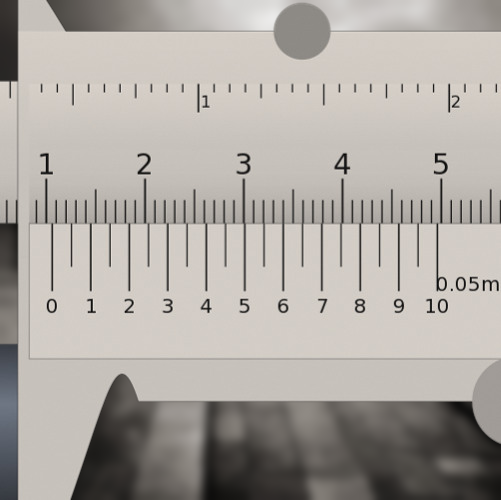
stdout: {"value": 10.6, "unit": "mm"}
